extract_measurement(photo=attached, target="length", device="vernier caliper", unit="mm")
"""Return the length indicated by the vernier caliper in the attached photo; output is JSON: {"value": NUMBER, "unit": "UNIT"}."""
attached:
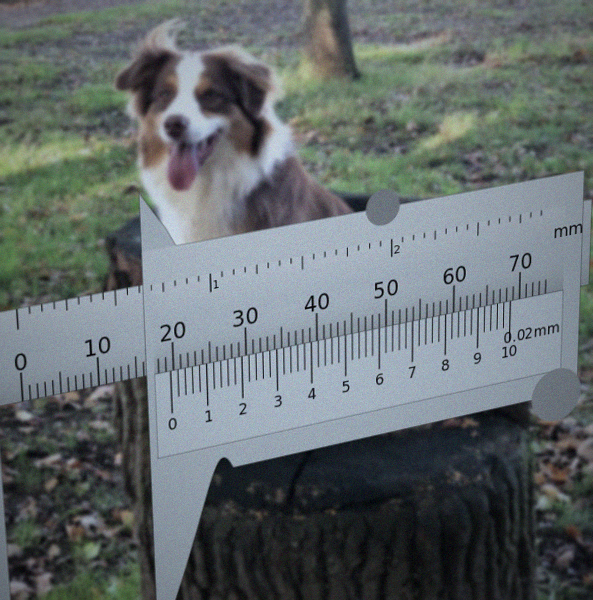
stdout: {"value": 19.6, "unit": "mm"}
